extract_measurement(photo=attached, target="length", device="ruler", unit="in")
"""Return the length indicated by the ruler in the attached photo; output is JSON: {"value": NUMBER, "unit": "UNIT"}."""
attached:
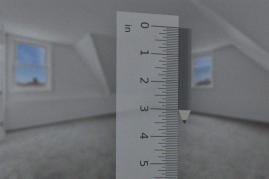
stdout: {"value": 3.5, "unit": "in"}
